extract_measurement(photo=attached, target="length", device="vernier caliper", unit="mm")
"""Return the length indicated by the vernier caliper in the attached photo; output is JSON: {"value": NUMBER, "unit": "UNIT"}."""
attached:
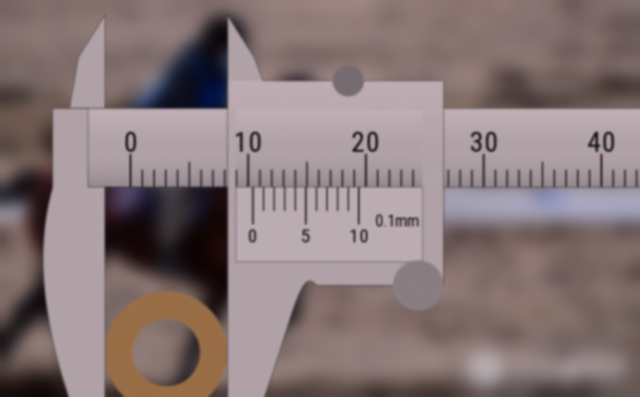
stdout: {"value": 10.4, "unit": "mm"}
